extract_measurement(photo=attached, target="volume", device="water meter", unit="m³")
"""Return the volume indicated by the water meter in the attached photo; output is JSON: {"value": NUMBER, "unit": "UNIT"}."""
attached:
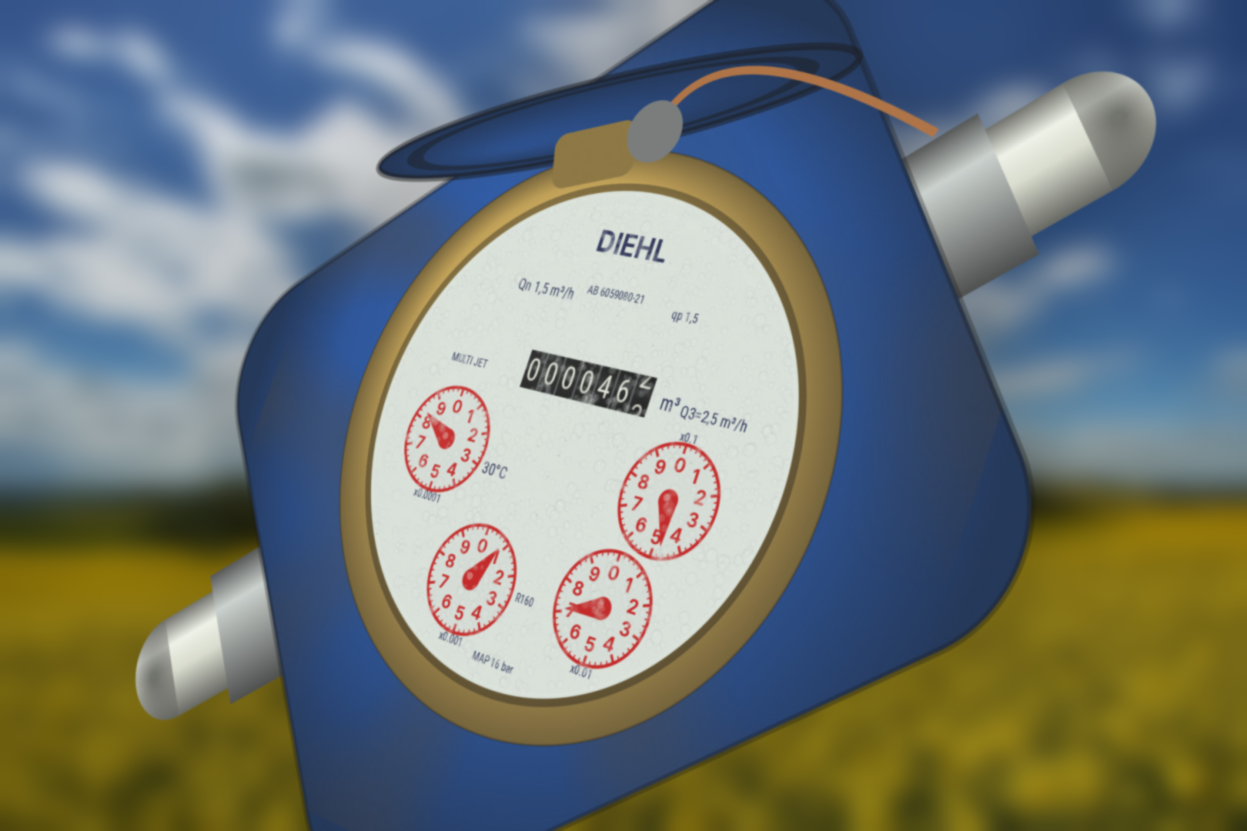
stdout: {"value": 462.4708, "unit": "m³"}
